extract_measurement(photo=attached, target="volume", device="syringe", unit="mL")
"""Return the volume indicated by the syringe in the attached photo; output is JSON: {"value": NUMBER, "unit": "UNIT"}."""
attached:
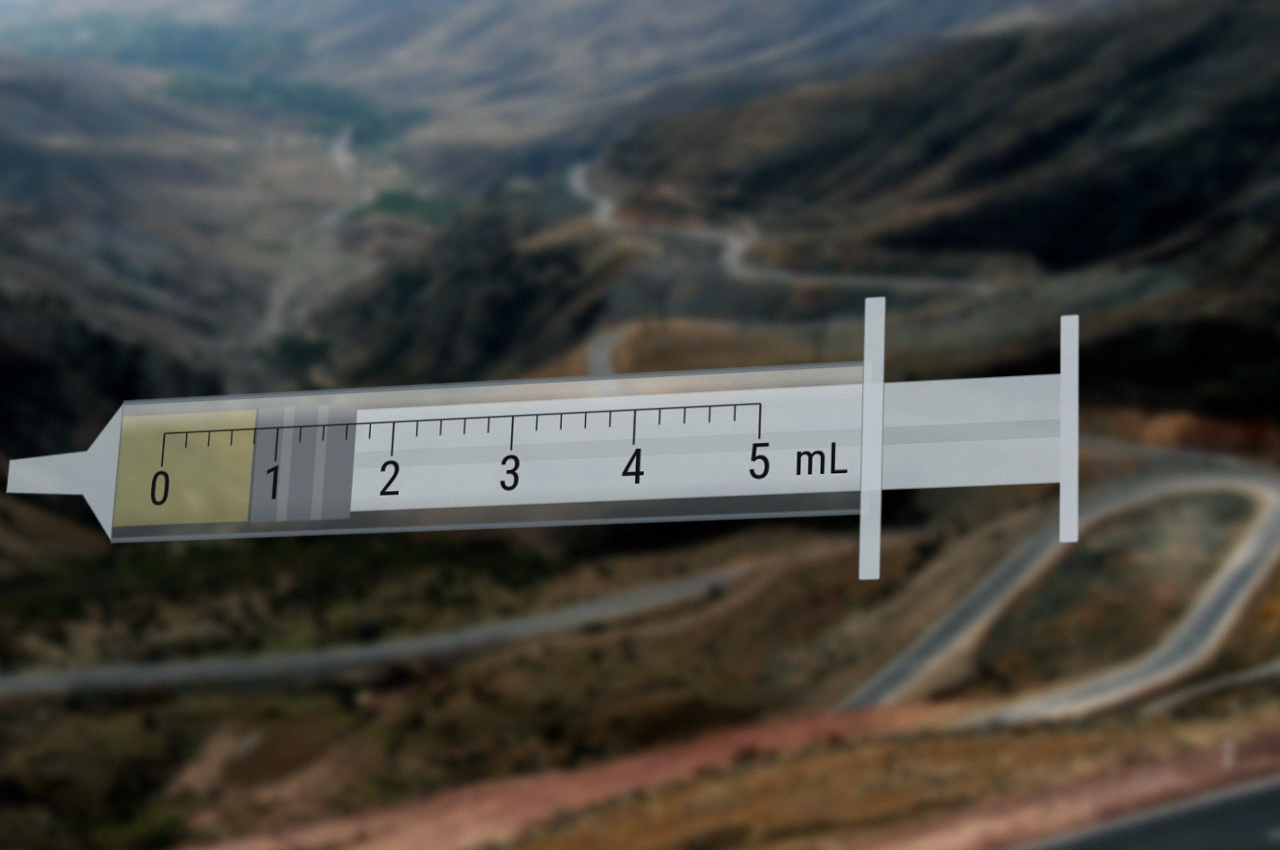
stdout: {"value": 0.8, "unit": "mL"}
